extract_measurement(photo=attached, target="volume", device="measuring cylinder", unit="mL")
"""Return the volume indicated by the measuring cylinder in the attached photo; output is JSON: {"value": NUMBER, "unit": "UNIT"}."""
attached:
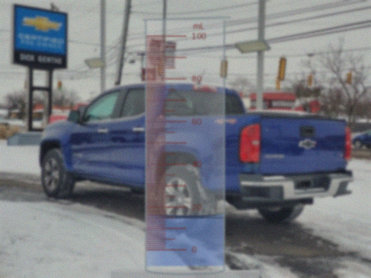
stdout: {"value": 15, "unit": "mL"}
